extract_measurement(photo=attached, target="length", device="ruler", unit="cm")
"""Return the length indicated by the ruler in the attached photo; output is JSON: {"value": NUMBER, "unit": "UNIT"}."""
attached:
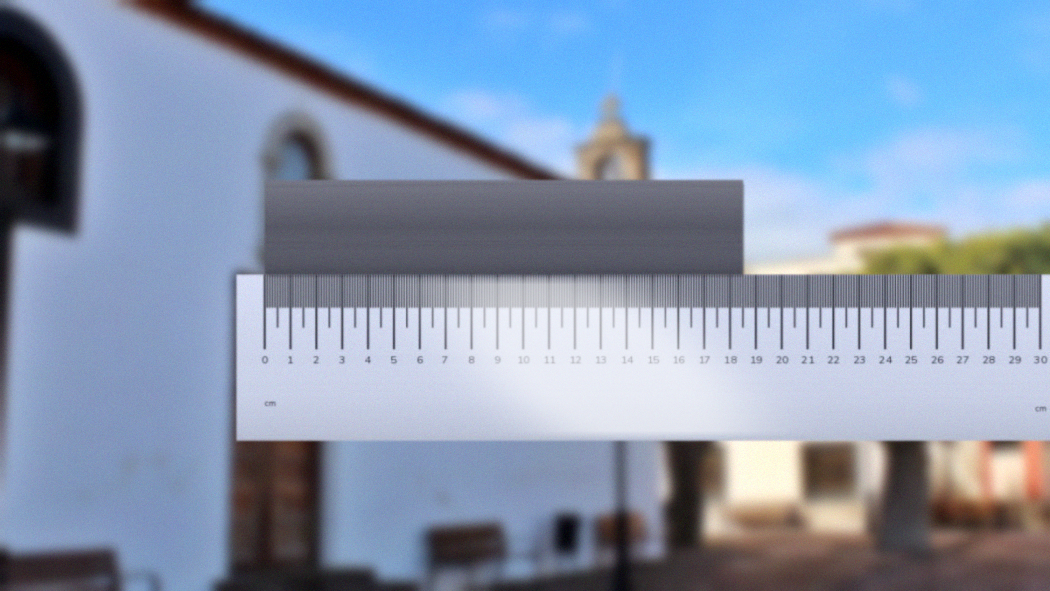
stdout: {"value": 18.5, "unit": "cm"}
